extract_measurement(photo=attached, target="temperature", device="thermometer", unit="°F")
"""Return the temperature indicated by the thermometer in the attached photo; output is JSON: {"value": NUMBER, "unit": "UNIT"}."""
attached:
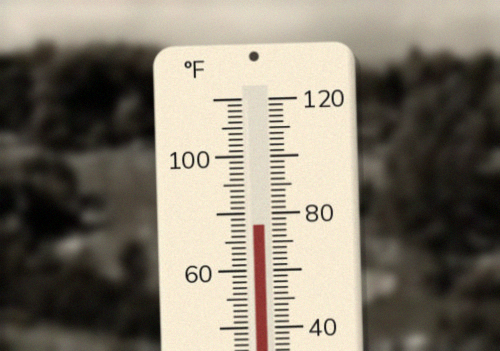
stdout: {"value": 76, "unit": "°F"}
